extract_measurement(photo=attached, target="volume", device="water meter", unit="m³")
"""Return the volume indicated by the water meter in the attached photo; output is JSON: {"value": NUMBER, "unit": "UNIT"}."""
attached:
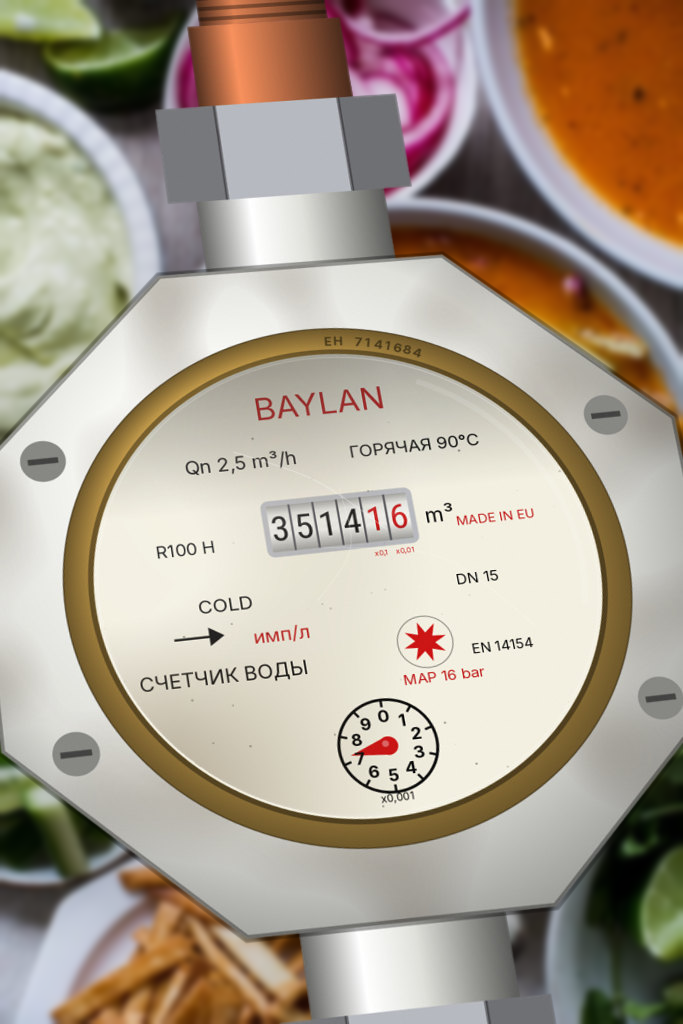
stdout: {"value": 3514.167, "unit": "m³"}
